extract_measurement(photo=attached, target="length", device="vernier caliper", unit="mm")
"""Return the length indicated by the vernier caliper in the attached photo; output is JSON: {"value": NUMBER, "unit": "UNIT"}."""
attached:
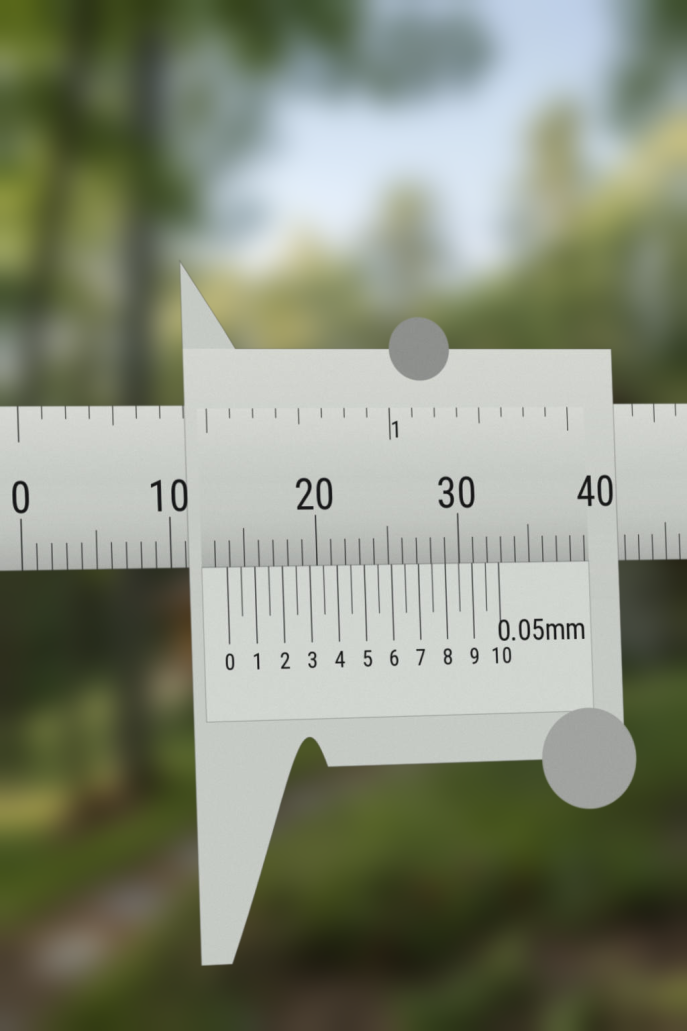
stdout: {"value": 13.8, "unit": "mm"}
